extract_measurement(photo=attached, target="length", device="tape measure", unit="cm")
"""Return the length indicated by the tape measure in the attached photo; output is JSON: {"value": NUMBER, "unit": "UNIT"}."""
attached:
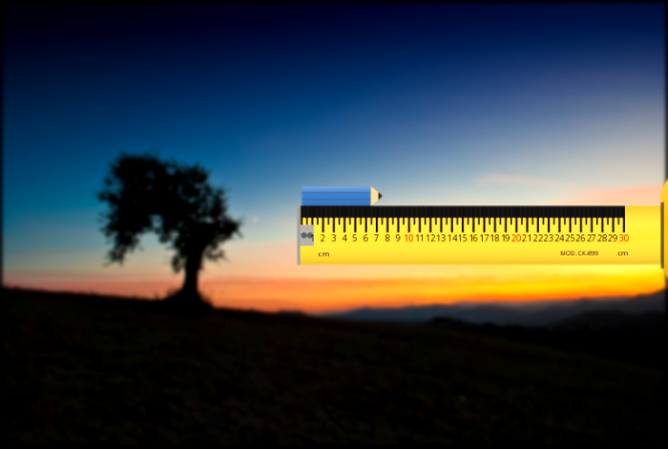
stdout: {"value": 7.5, "unit": "cm"}
